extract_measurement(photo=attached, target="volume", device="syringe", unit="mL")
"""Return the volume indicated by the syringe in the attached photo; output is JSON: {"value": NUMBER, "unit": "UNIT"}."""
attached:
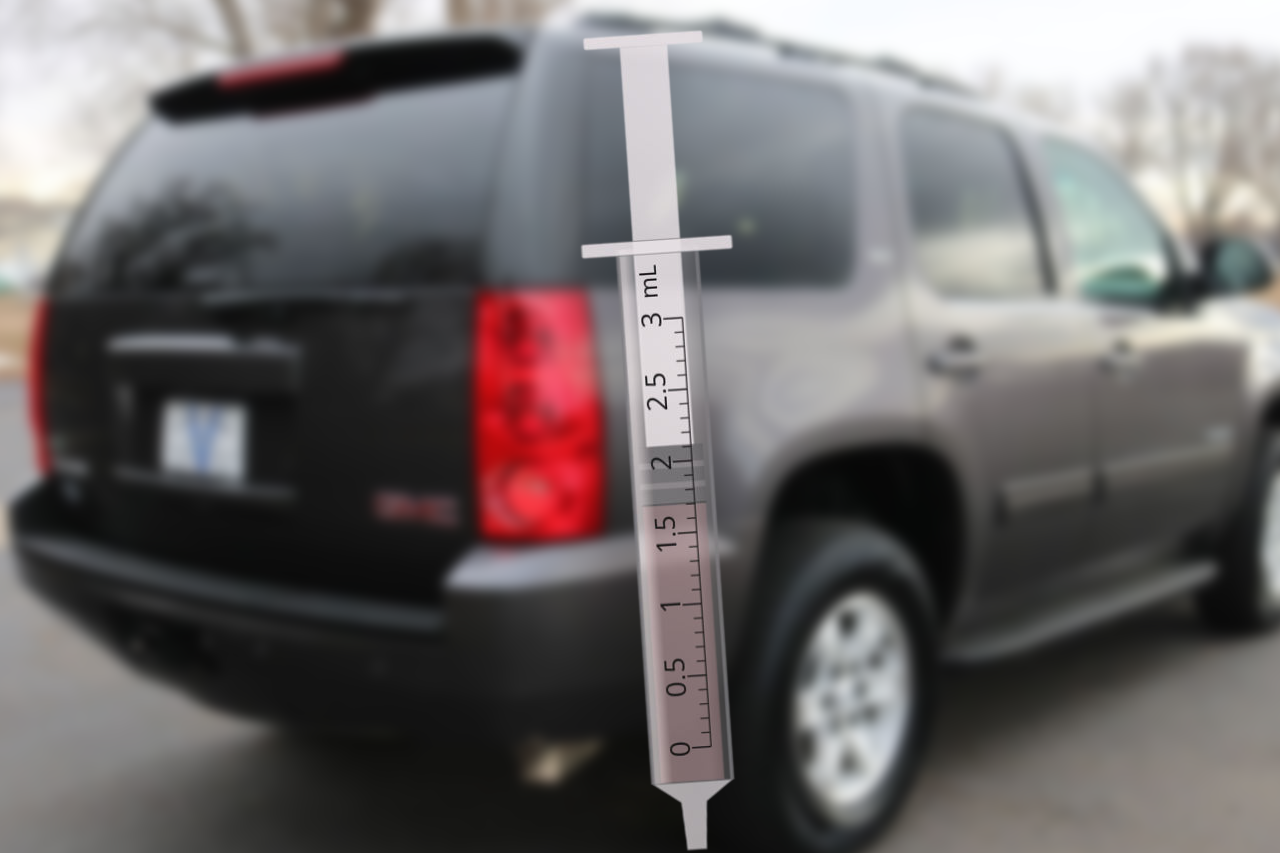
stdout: {"value": 1.7, "unit": "mL"}
